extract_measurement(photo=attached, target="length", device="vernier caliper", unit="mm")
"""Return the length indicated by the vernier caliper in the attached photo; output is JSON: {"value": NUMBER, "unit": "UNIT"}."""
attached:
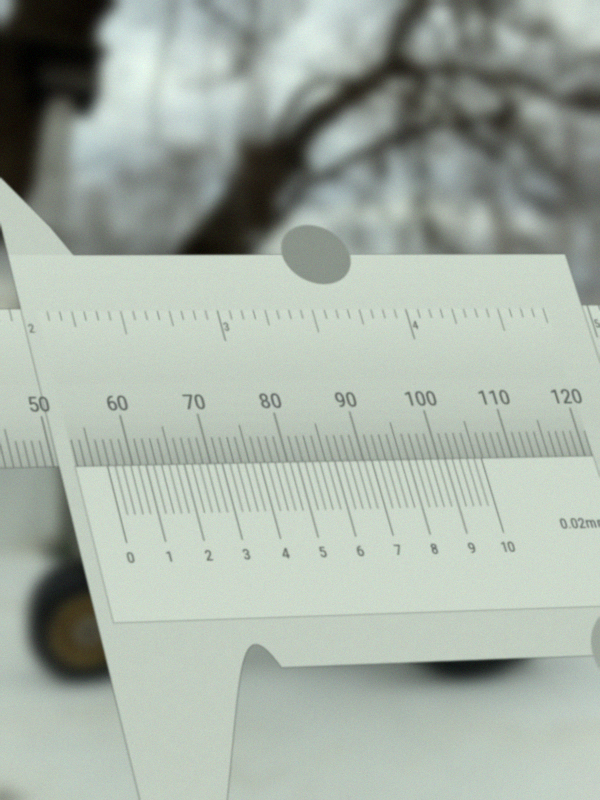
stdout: {"value": 56.8, "unit": "mm"}
